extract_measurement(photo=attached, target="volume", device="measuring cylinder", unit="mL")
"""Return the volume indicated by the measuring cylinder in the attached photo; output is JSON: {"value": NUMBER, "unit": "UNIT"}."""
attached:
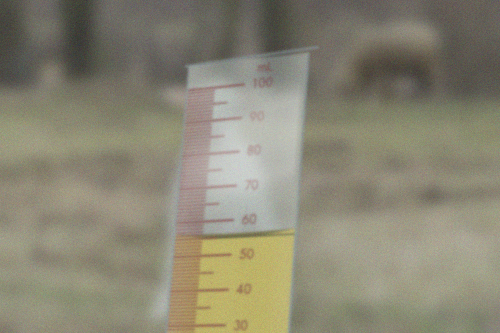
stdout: {"value": 55, "unit": "mL"}
